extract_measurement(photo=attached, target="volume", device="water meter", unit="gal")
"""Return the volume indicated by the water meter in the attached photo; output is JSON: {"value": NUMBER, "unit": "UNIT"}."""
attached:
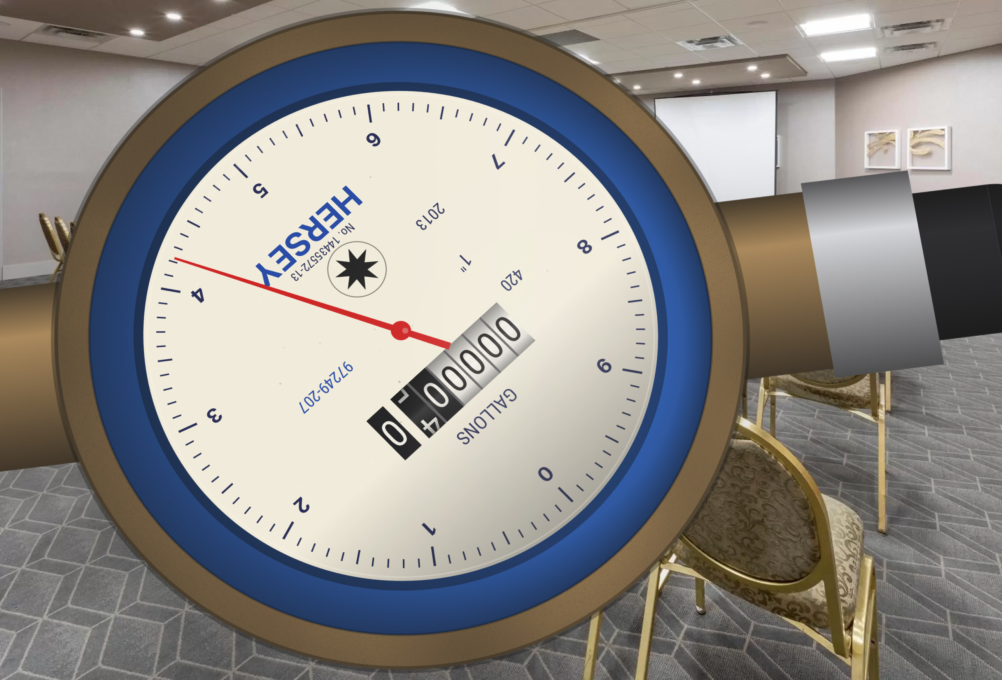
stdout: {"value": 44.2, "unit": "gal"}
